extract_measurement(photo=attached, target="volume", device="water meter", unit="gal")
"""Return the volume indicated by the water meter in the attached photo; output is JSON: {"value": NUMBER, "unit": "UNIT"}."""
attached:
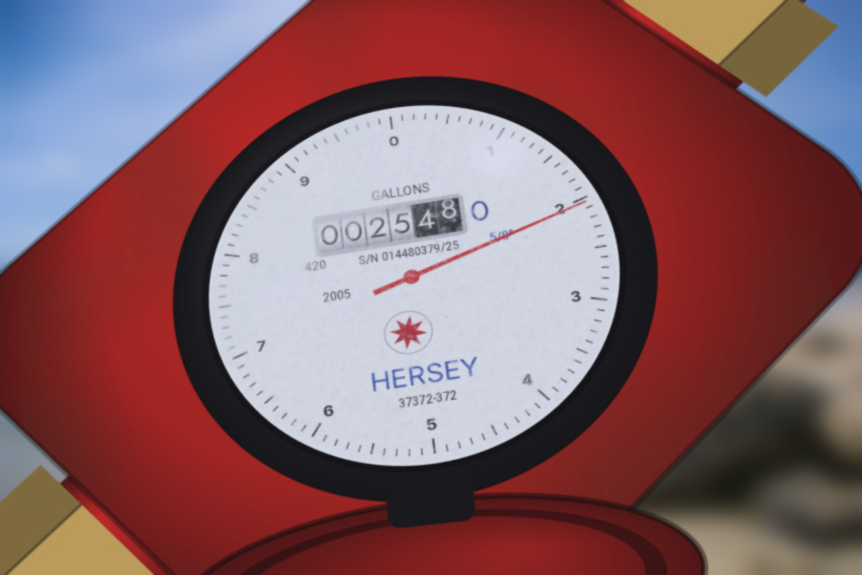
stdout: {"value": 25482.0, "unit": "gal"}
